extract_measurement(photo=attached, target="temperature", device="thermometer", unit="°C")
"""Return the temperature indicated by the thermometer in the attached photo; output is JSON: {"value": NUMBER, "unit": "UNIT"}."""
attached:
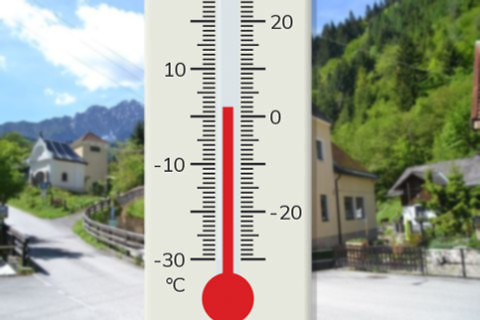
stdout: {"value": 2, "unit": "°C"}
